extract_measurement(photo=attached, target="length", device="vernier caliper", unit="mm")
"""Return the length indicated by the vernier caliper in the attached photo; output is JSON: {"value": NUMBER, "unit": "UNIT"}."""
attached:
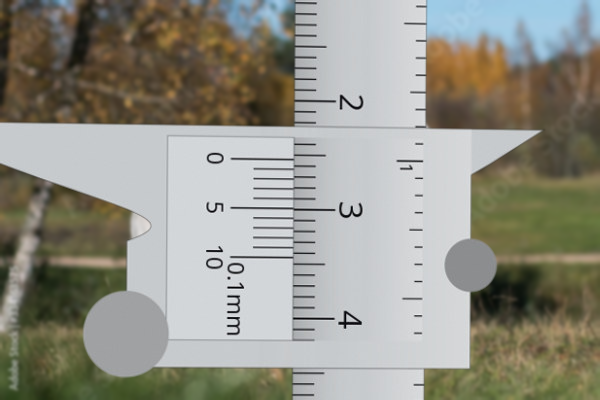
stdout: {"value": 25.4, "unit": "mm"}
